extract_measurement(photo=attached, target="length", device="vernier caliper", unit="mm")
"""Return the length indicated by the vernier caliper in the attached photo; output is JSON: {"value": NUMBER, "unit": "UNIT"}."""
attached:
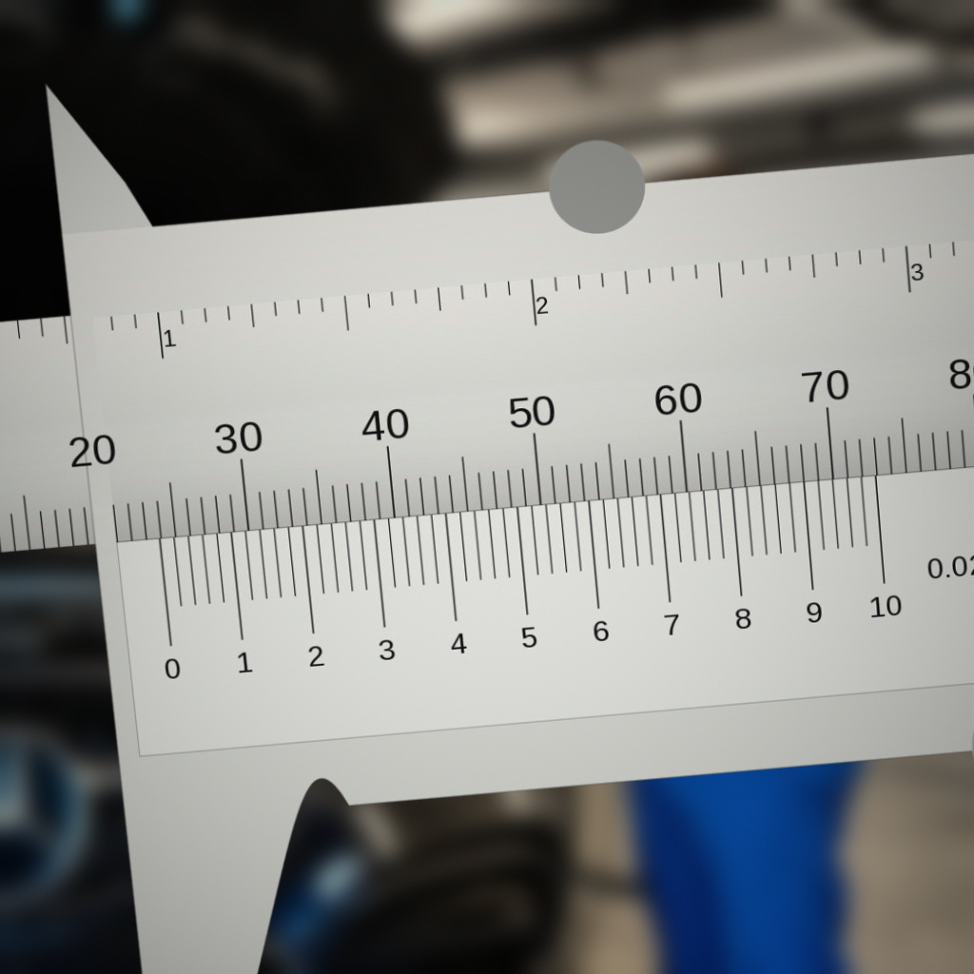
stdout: {"value": 23.9, "unit": "mm"}
